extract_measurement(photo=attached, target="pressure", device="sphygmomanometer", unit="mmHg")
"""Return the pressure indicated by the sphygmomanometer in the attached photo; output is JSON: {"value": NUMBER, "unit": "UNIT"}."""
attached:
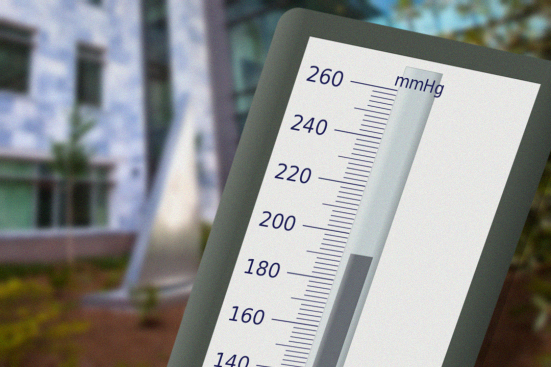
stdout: {"value": 192, "unit": "mmHg"}
